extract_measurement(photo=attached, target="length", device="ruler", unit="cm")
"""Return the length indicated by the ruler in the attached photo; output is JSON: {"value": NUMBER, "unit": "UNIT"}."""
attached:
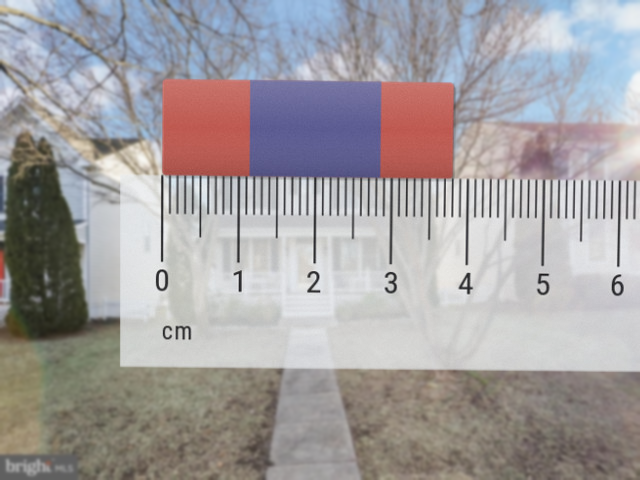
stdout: {"value": 3.8, "unit": "cm"}
